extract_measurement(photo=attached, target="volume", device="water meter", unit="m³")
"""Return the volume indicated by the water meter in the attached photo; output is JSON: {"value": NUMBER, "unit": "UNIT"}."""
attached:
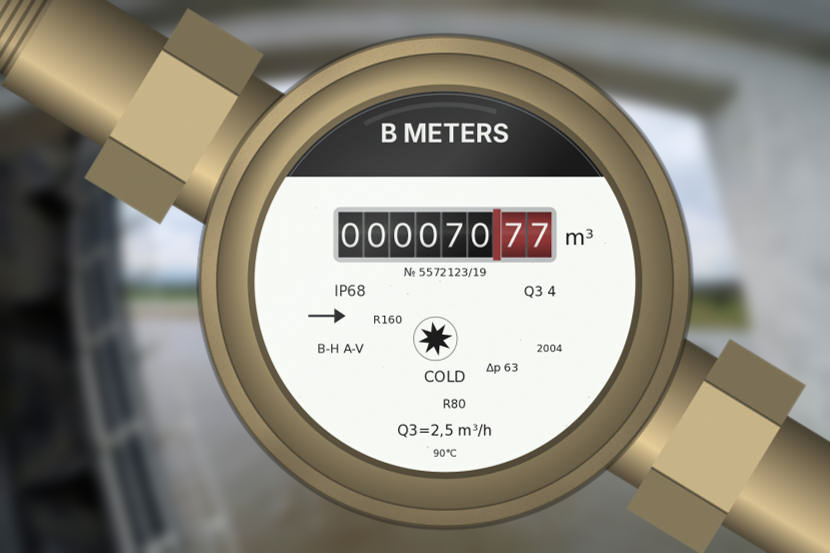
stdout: {"value": 70.77, "unit": "m³"}
